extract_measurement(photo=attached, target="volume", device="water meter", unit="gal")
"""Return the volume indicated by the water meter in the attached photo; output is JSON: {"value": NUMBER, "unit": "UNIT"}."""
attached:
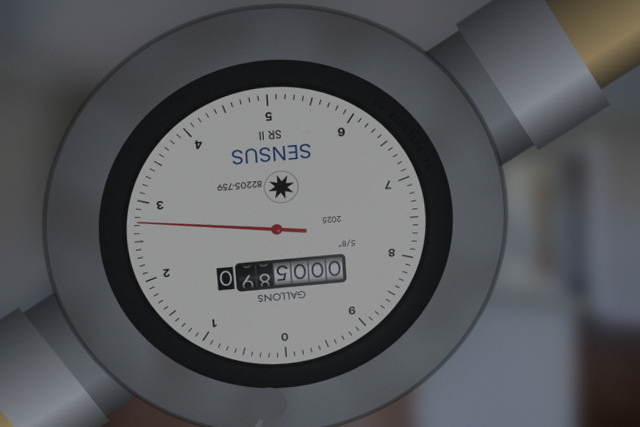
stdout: {"value": 5892.7, "unit": "gal"}
